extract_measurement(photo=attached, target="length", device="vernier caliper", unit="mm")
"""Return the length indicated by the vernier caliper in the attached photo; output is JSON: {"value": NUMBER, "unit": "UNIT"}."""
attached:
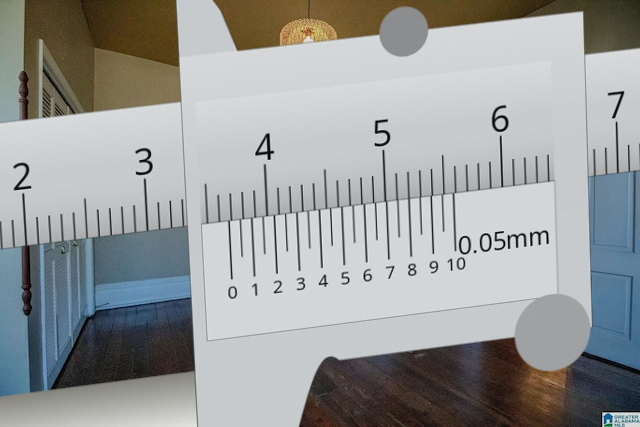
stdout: {"value": 36.8, "unit": "mm"}
